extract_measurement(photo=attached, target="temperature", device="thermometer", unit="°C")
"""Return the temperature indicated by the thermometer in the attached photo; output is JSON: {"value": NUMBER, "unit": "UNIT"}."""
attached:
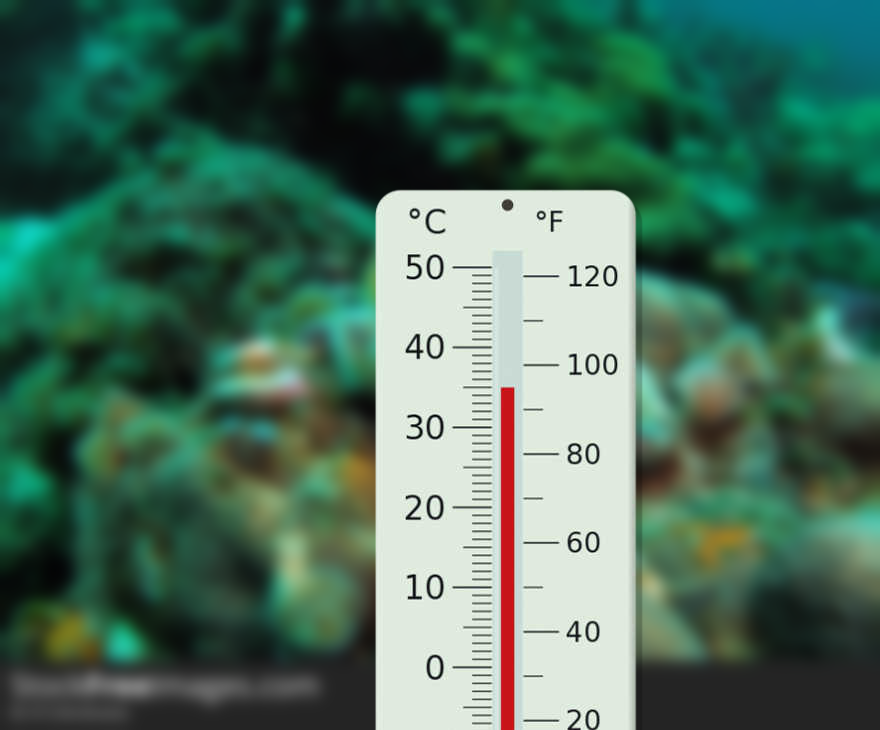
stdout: {"value": 35, "unit": "°C"}
